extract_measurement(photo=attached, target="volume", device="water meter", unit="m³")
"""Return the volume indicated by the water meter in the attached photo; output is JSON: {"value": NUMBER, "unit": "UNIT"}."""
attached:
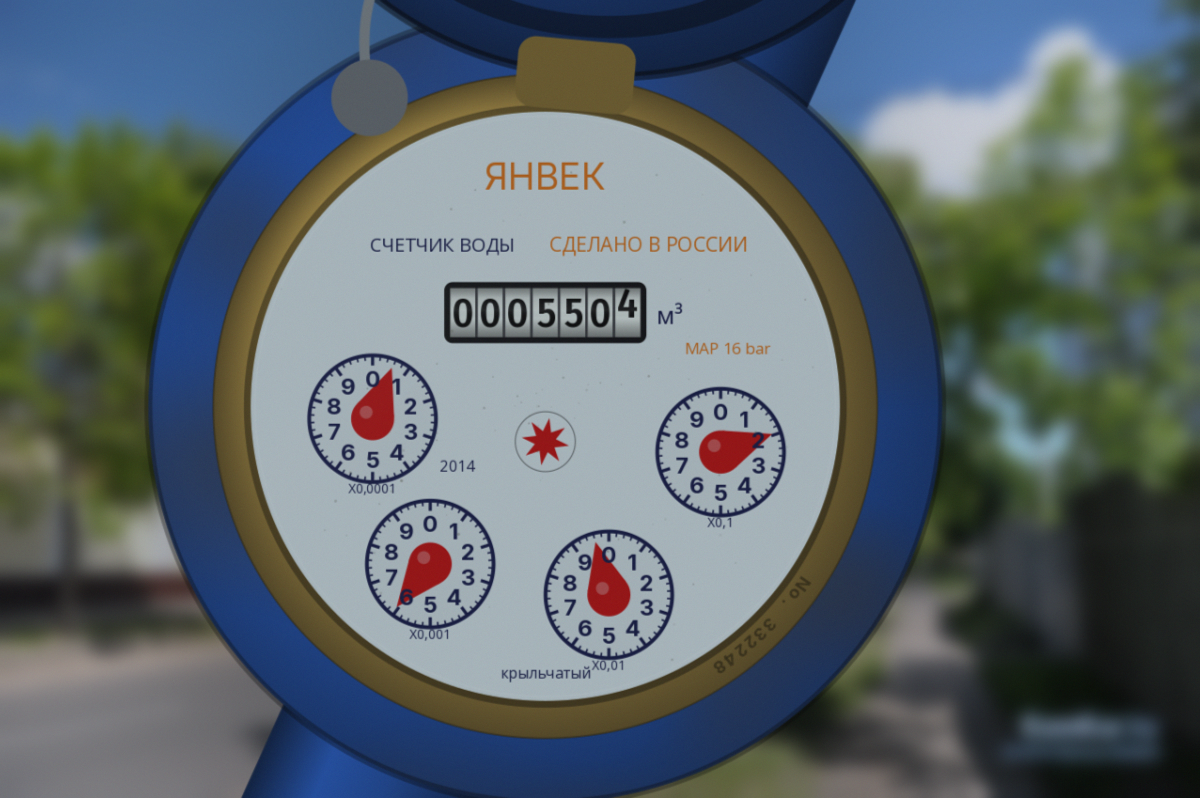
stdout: {"value": 5504.1960, "unit": "m³"}
